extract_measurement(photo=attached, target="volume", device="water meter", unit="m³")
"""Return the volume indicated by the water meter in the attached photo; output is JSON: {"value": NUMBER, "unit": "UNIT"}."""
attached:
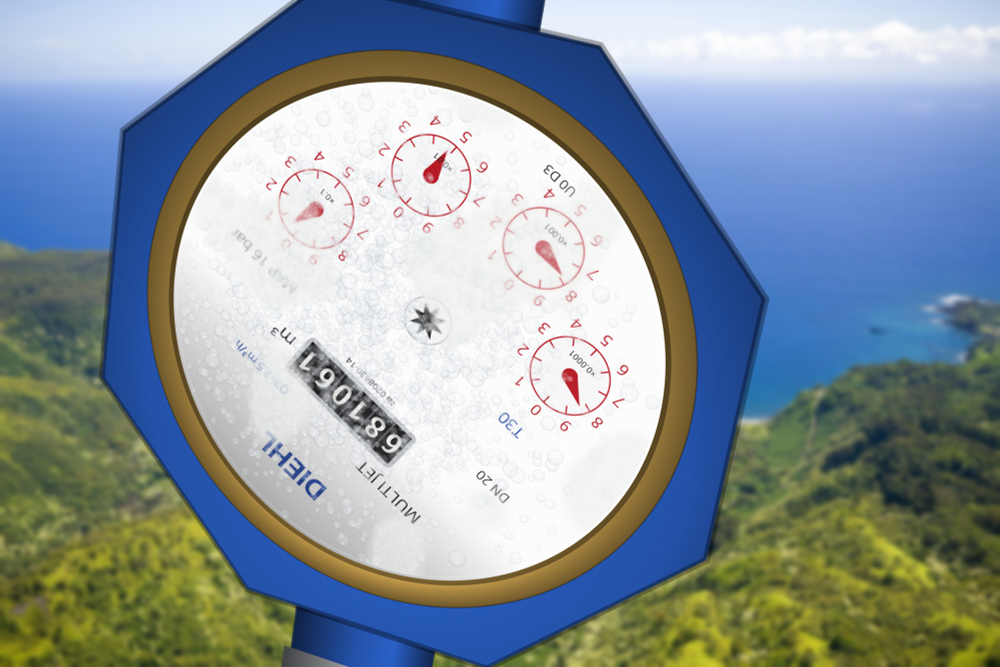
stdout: {"value": 681061.0478, "unit": "m³"}
